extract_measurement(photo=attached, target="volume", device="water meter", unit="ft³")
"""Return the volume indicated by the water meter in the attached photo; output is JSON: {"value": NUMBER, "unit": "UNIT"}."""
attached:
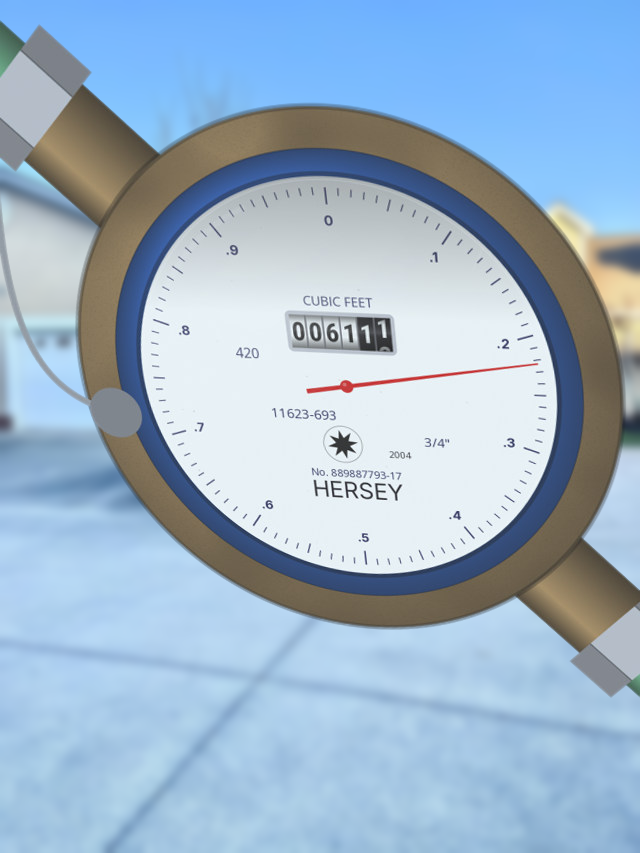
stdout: {"value": 6111.22, "unit": "ft³"}
